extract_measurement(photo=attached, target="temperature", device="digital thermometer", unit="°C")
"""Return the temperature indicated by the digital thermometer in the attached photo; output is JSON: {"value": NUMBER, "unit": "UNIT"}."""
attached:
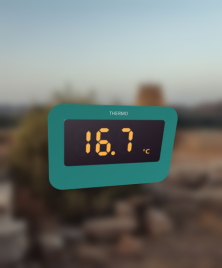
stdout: {"value": 16.7, "unit": "°C"}
